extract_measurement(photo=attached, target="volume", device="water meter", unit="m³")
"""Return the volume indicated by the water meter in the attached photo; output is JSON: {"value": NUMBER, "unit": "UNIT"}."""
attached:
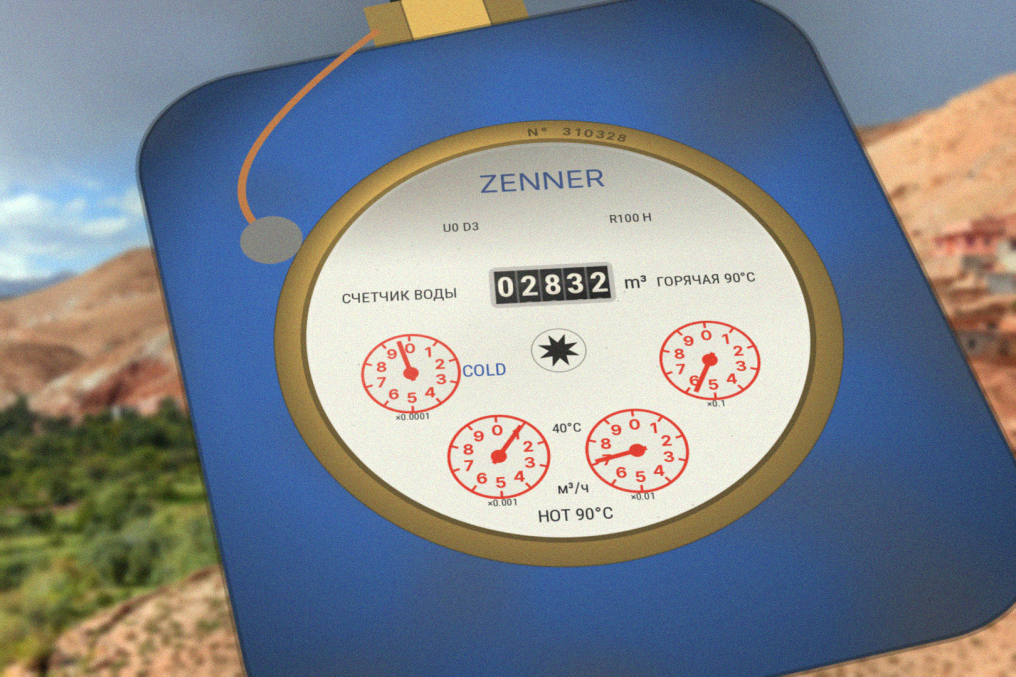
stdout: {"value": 2832.5709, "unit": "m³"}
